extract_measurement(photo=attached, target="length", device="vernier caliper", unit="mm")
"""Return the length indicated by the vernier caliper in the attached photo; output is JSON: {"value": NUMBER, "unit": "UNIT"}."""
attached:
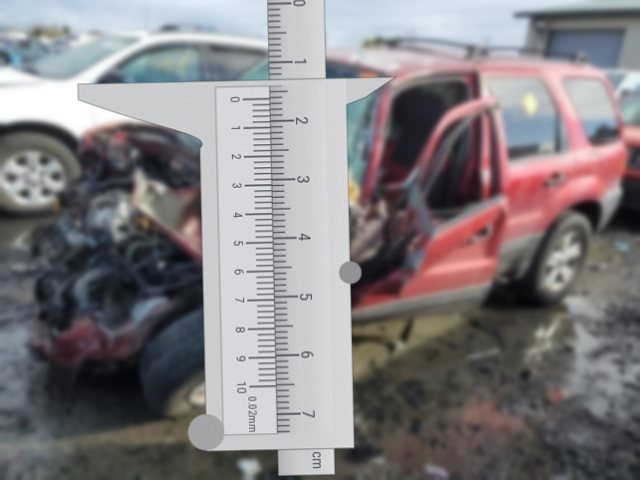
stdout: {"value": 16.2, "unit": "mm"}
